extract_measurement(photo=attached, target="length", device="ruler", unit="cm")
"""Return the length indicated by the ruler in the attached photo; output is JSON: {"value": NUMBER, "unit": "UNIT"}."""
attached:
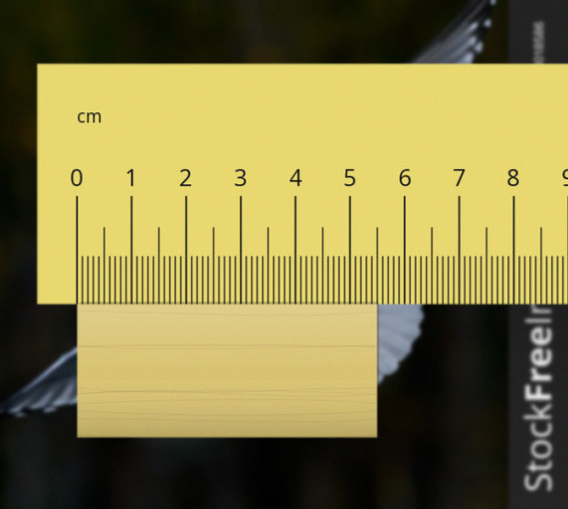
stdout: {"value": 5.5, "unit": "cm"}
